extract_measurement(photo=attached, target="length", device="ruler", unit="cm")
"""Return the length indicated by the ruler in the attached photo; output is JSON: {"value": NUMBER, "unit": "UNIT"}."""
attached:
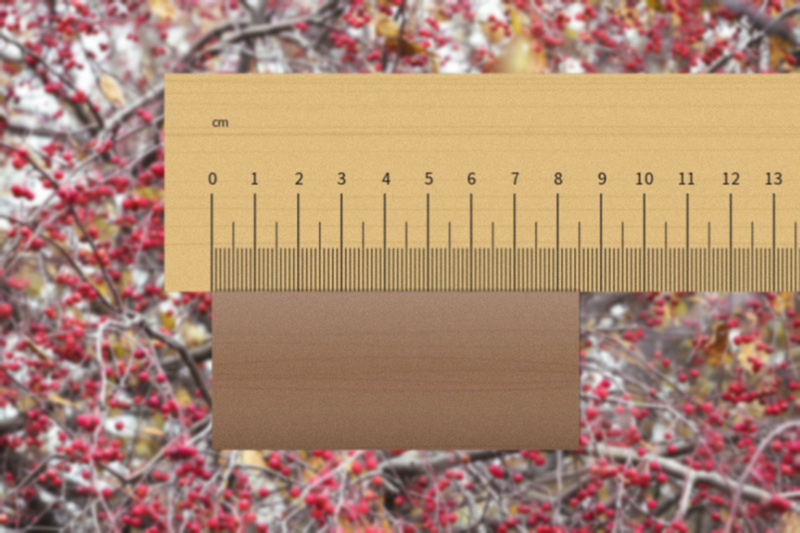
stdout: {"value": 8.5, "unit": "cm"}
